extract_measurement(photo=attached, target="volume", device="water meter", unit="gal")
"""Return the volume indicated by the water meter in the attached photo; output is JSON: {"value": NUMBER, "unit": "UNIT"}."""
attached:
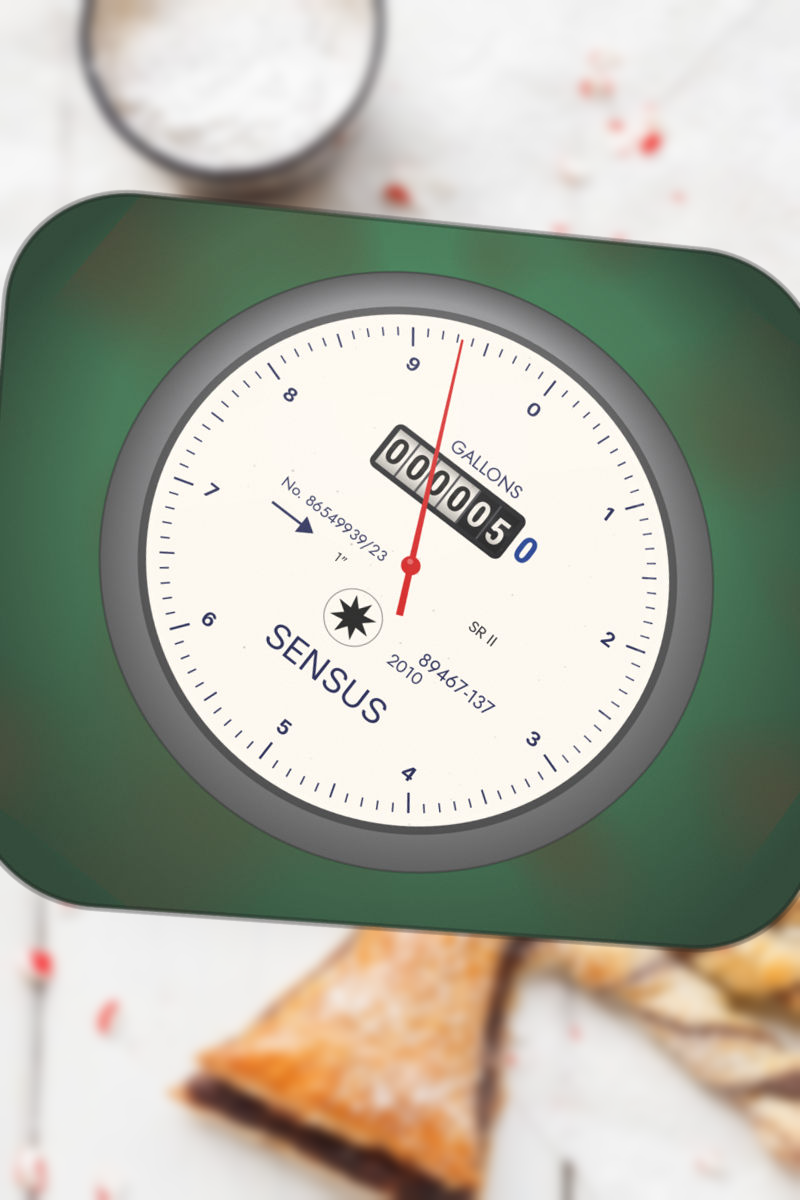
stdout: {"value": 49.3, "unit": "gal"}
